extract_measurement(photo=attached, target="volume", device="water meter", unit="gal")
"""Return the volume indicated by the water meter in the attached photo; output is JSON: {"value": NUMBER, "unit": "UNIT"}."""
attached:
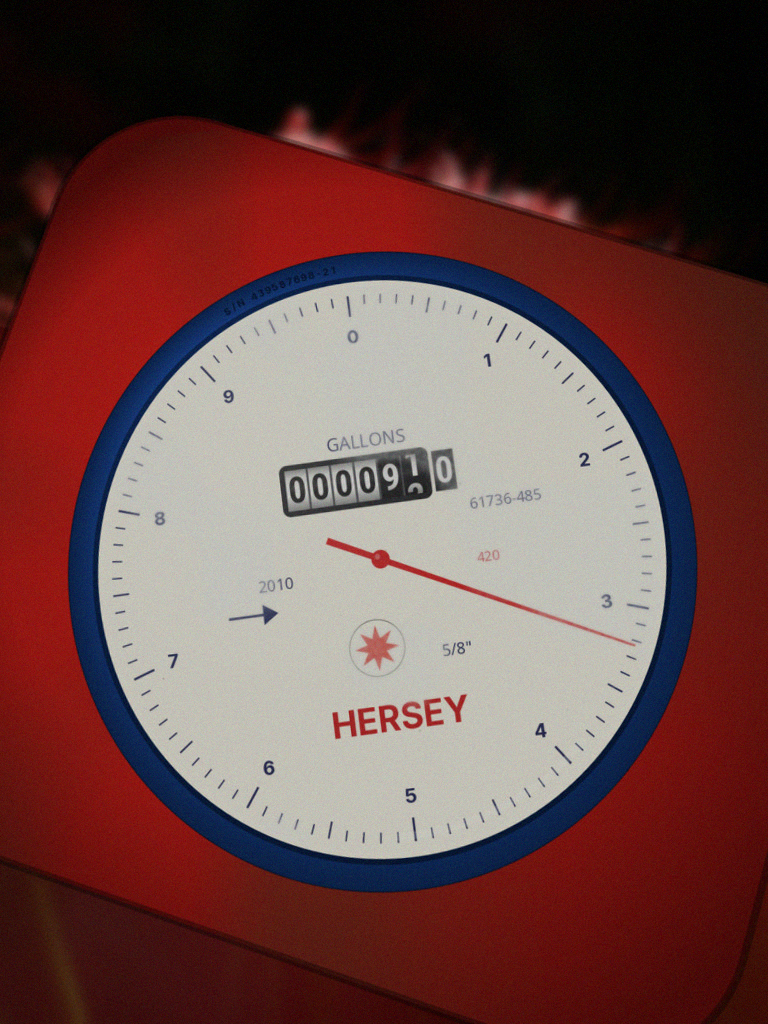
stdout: {"value": 913.2, "unit": "gal"}
